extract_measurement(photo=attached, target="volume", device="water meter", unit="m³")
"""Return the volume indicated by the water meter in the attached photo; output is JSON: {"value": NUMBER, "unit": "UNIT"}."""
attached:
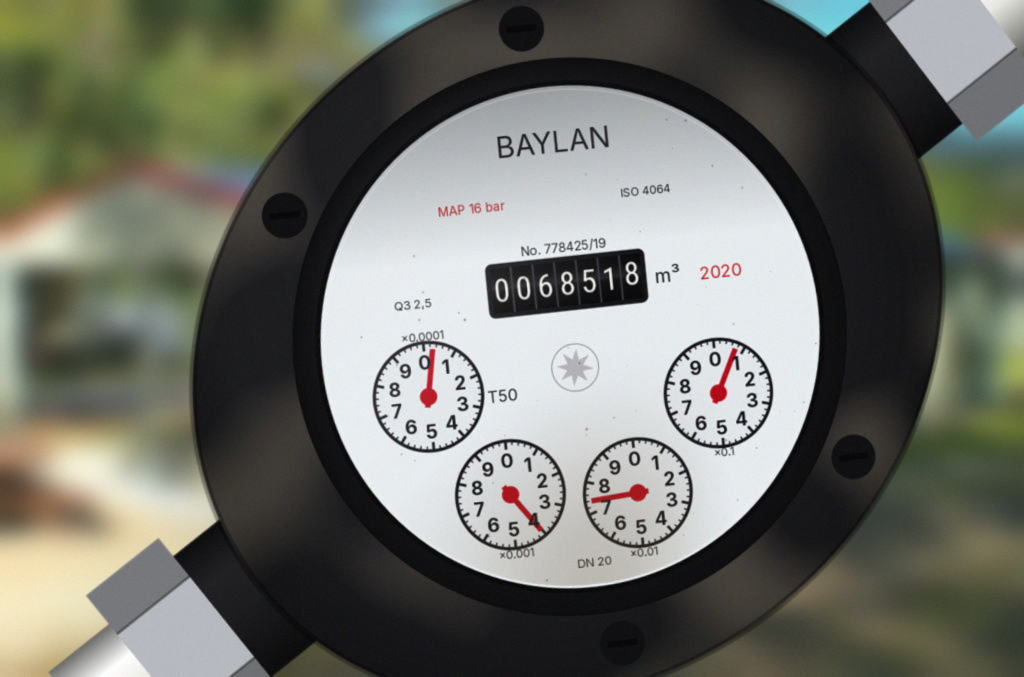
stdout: {"value": 68518.0740, "unit": "m³"}
